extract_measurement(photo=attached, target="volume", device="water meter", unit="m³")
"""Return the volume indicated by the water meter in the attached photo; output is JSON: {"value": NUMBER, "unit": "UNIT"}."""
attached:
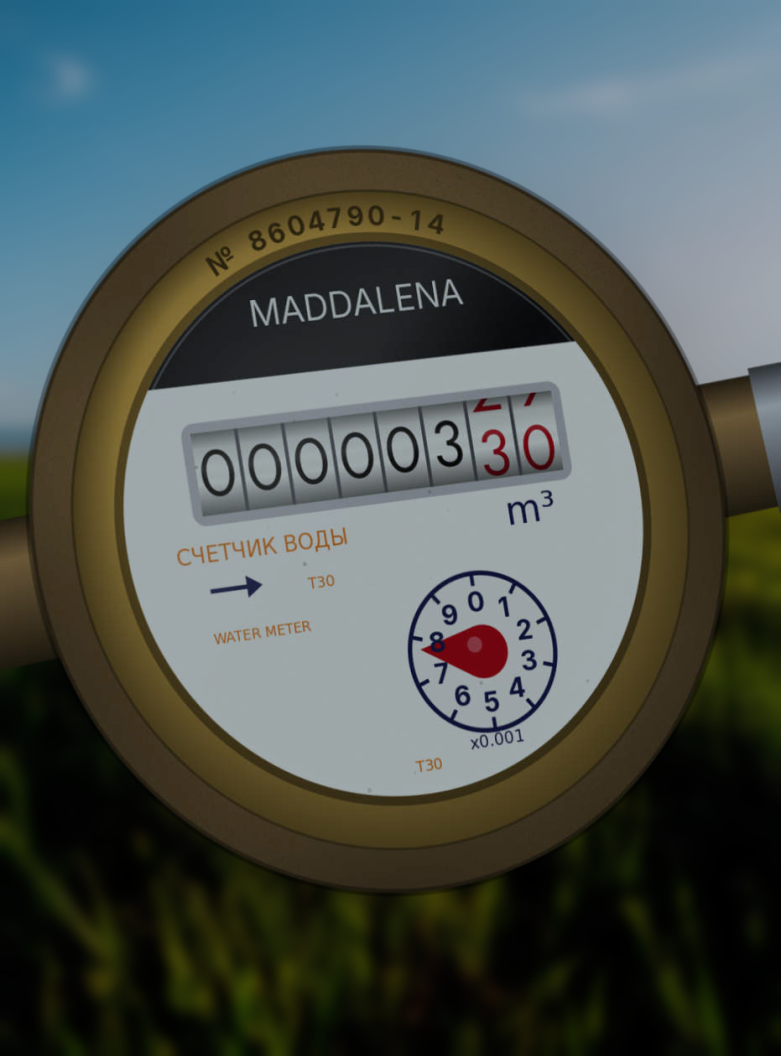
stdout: {"value": 3.297, "unit": "m³"}
